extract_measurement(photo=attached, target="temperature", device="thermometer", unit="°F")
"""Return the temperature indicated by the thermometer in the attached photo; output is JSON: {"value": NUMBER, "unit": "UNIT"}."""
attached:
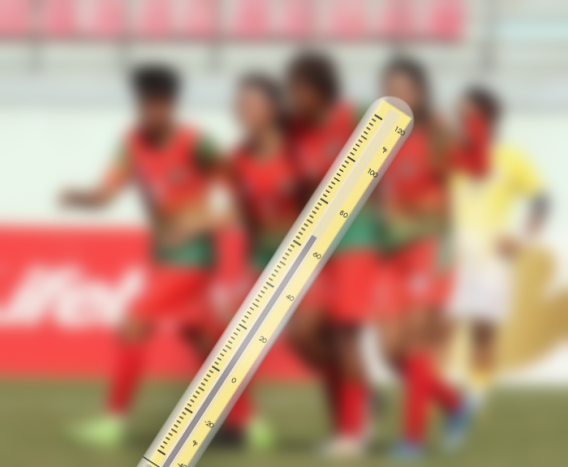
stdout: {"value": 66, "unit": "°F"}
